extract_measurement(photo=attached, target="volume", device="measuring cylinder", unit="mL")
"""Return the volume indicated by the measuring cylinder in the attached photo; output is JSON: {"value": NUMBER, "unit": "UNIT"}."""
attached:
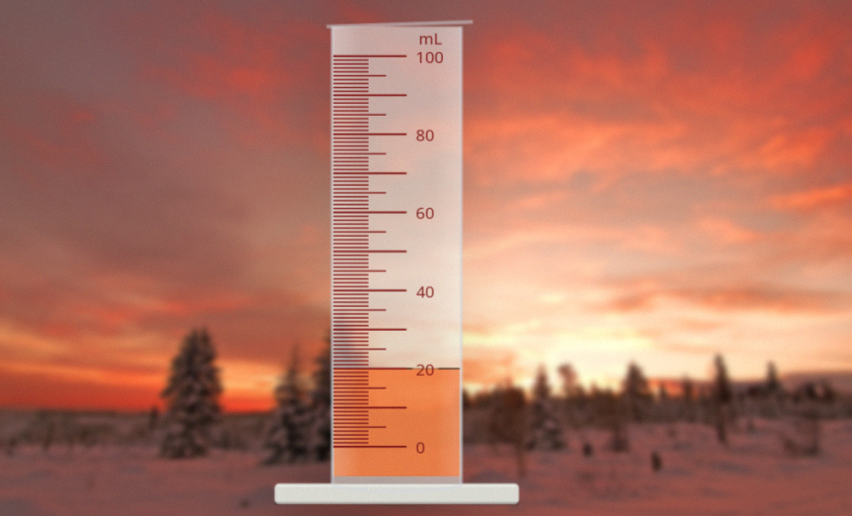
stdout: {"value": 20, "unit": "mL"}
